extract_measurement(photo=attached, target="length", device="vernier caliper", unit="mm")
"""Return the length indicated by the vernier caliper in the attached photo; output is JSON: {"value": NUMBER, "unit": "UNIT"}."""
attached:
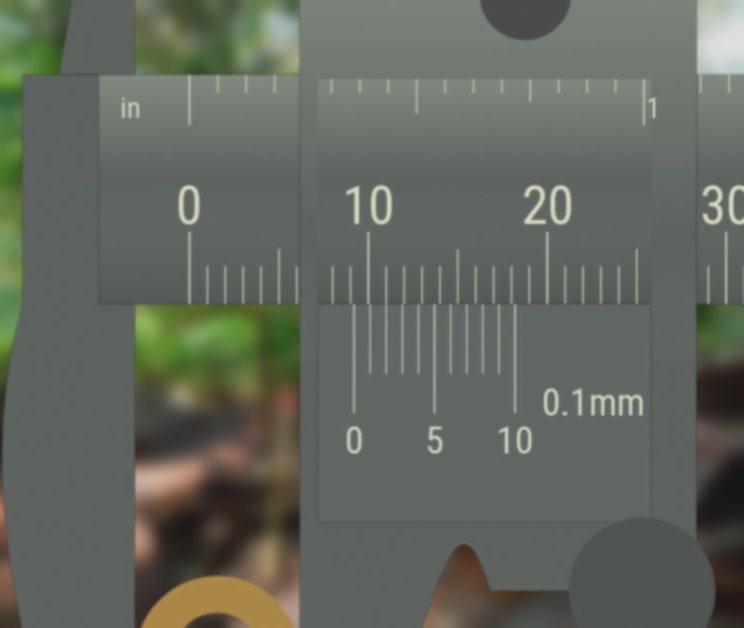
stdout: {"value": 9.2, "unit": "mm"}
